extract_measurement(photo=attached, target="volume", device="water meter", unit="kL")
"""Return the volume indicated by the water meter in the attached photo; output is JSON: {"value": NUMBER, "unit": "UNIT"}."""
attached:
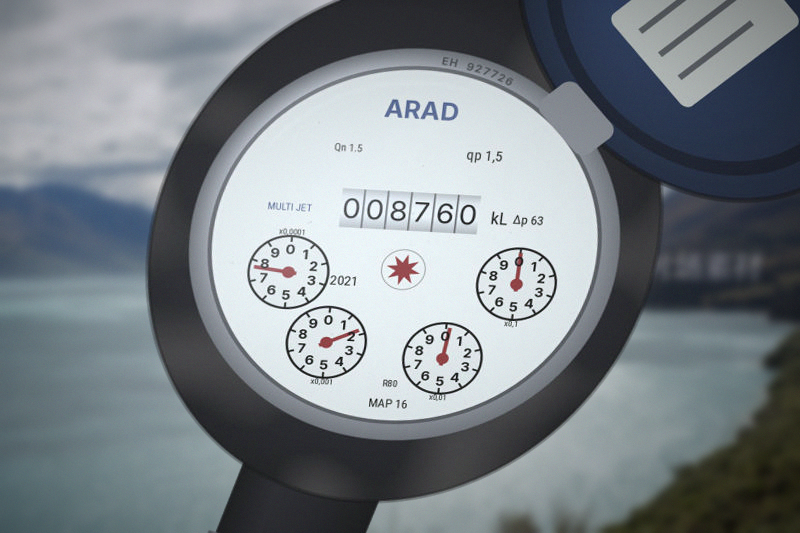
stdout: {"value": 8760.0017, "unit": "kL"}
